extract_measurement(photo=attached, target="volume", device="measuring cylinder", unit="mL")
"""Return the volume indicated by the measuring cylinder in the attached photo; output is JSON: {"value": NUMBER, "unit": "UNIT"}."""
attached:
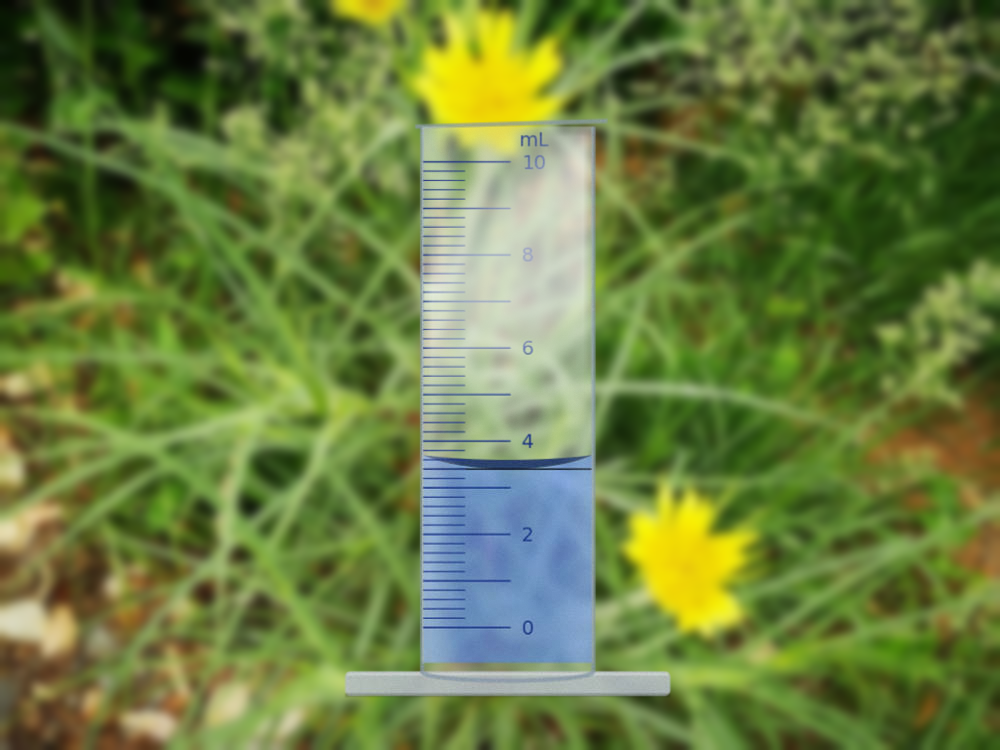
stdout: {"value": 3.4, "unit": "mL"}
